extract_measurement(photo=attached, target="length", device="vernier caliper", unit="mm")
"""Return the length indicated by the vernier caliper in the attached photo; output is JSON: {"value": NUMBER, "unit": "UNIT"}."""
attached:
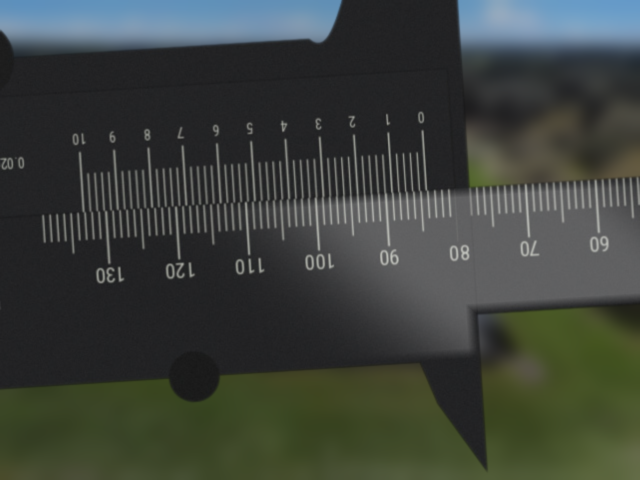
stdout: {"value": 84.2, "unit": "mm"}
